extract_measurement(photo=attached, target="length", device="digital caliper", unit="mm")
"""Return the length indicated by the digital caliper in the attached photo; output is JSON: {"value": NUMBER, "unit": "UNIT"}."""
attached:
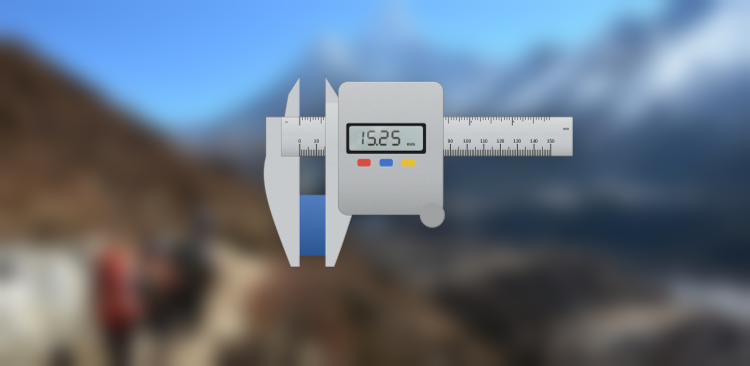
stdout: {"value": 15.25, "unit": "mm"}
